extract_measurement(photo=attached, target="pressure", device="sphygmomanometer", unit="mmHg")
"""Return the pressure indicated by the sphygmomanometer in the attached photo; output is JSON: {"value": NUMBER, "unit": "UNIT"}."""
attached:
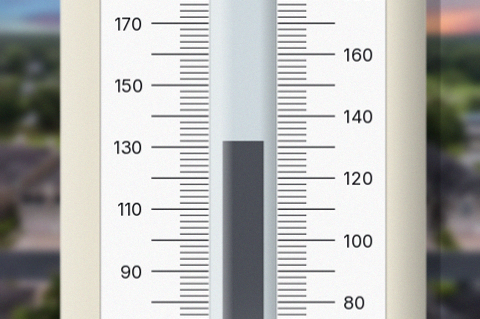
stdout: {"value": 132, "unit": "mmHg"}
